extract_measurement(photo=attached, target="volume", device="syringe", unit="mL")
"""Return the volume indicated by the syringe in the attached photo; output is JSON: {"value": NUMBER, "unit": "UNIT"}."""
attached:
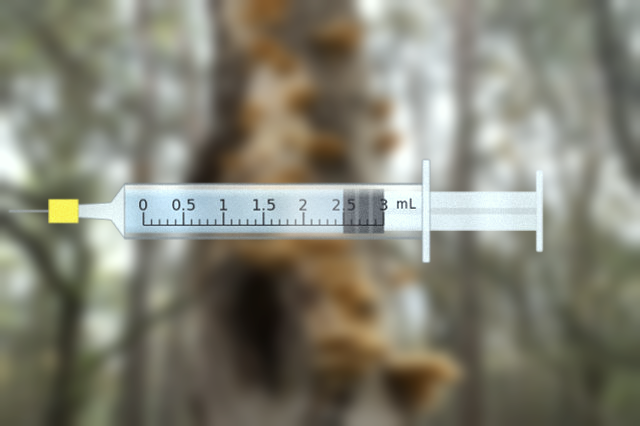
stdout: {"value": 2.5, "unit": "mL"}
